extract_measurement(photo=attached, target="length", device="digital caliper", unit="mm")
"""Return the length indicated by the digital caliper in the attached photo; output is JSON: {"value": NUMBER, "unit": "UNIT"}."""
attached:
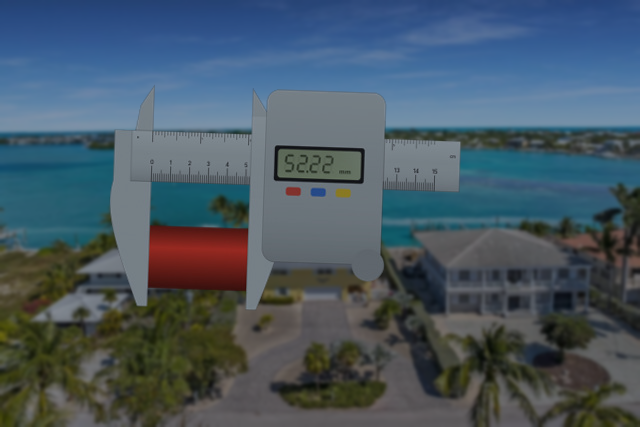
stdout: {"value": 52.22, "unit": "mm"}
